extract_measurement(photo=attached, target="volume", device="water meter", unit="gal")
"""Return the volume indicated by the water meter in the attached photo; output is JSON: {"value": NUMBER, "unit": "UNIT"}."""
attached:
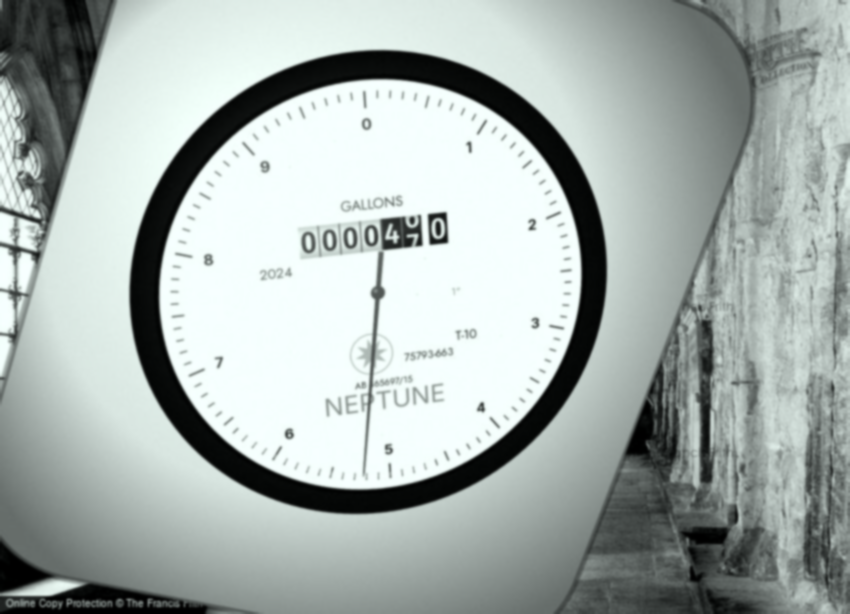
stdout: {"value": 465.2, "unit": "gal"}
